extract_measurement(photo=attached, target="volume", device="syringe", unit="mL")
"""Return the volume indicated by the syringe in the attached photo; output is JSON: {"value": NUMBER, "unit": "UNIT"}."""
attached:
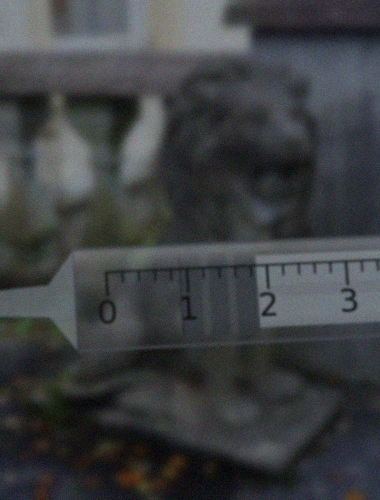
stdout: {"value": 0.9, "unit": "mL"}
